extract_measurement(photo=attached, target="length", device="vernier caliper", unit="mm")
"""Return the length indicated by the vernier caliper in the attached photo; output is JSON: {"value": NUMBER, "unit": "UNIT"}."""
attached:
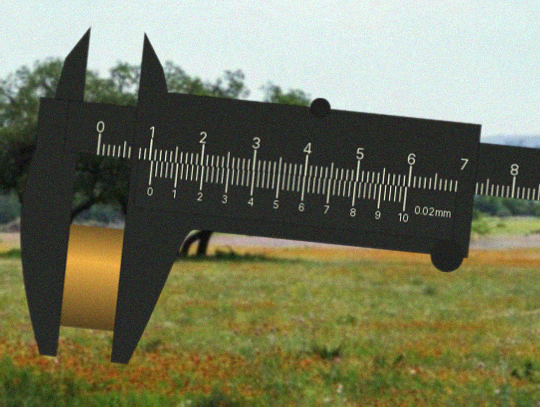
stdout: {"value": 10.5, "unit": "mm"}
